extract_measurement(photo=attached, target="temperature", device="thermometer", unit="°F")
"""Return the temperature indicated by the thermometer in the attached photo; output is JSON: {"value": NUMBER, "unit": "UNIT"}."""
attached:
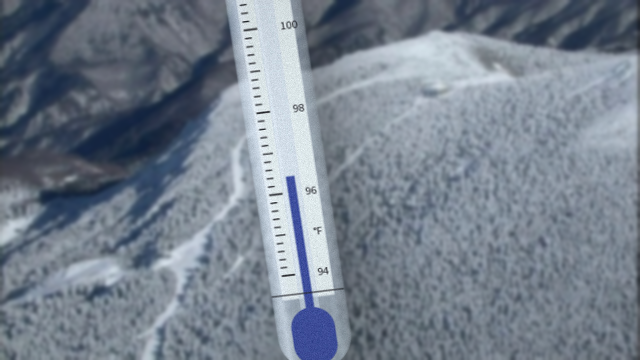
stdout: {"value": 96.4, "unit": "°F"}
